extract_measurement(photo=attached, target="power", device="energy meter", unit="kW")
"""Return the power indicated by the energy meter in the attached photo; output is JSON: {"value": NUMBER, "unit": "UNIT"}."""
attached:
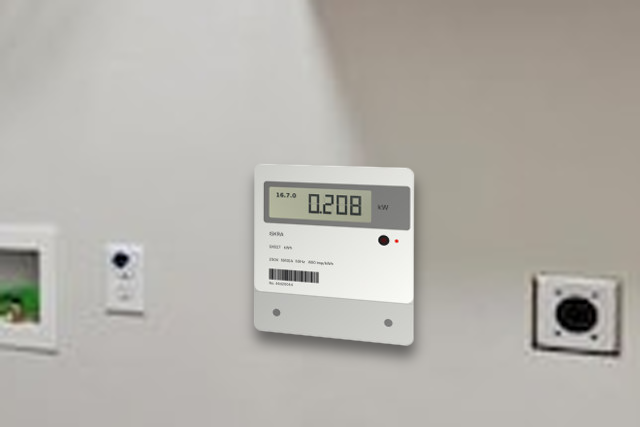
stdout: {"value": 0.208, "unit": "kW"}
